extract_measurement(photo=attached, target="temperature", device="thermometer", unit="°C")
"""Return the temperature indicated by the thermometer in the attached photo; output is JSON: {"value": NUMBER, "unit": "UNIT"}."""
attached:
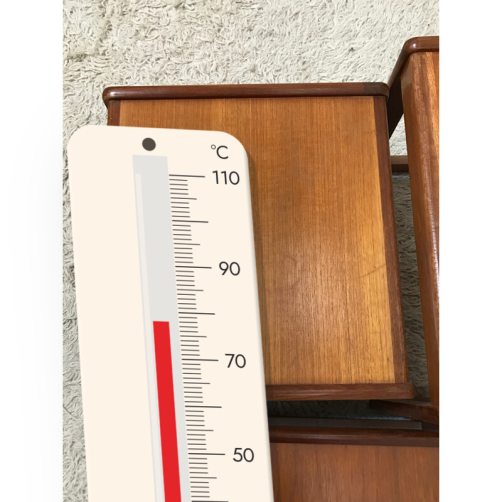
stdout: {"value": 78, "unit": "°C"}
